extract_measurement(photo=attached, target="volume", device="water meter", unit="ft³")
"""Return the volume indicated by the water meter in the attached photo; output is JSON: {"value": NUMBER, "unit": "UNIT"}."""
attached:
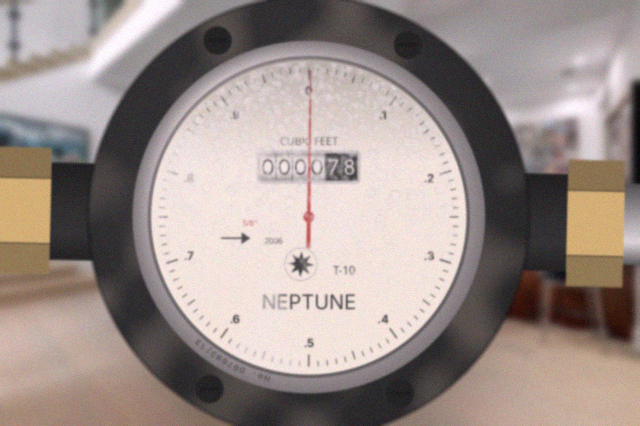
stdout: {"value": 78.00, "unit": "ft³"}
